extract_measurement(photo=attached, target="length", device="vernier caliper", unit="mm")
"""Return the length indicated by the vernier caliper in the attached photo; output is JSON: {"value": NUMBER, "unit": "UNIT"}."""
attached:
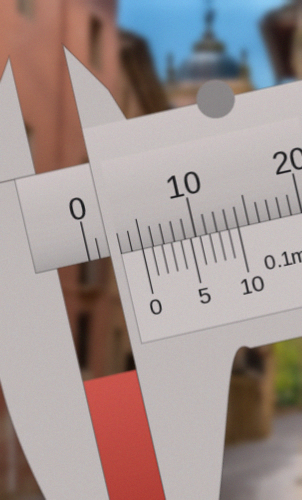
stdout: {"value": 5.0, "unit": "mm"}
